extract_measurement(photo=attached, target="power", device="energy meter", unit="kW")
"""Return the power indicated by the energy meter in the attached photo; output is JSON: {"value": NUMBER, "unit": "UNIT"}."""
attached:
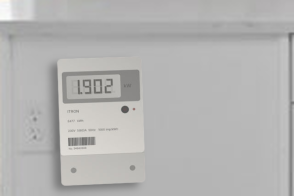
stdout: {"value": 1.902, "unit": "kW"}
